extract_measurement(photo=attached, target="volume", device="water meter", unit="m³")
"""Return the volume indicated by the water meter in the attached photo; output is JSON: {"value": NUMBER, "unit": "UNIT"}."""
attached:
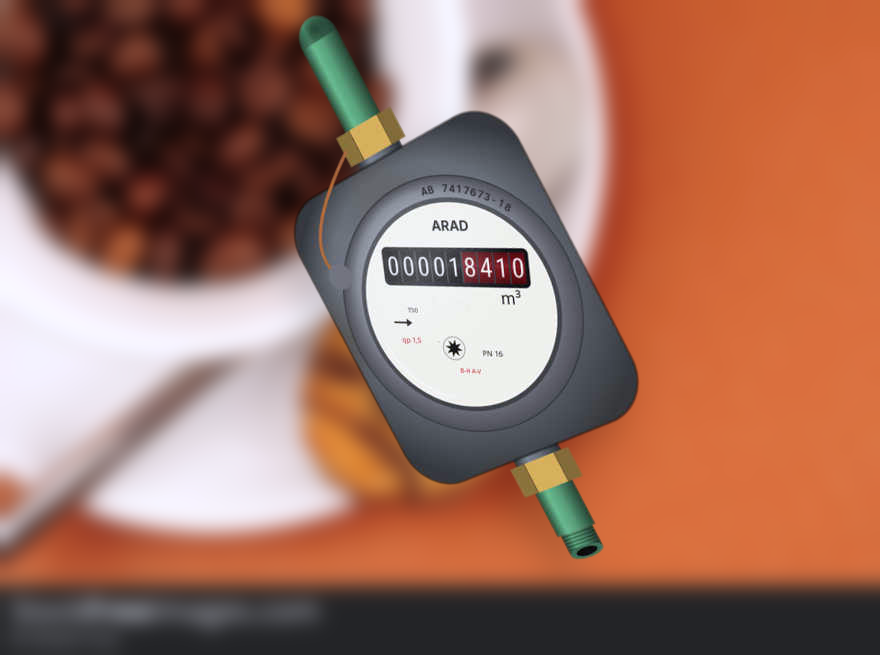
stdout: {"value": 1.8410, "unit": "m³"}
